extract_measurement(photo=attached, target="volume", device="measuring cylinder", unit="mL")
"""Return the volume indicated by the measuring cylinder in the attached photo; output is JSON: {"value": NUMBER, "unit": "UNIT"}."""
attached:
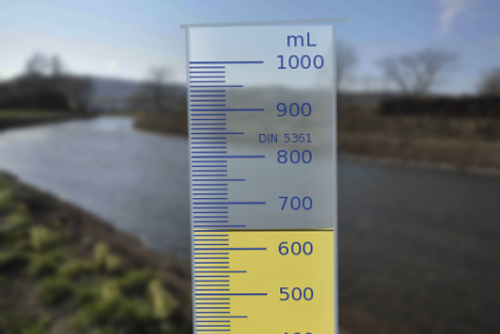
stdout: {"value": 640, "unit": "mL"}
